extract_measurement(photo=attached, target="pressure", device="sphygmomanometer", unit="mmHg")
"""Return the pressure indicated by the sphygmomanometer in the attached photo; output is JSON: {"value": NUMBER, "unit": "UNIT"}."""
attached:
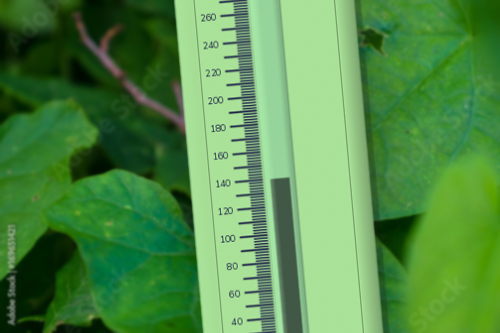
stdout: {"value": 140, "unit": "mmHg"}
